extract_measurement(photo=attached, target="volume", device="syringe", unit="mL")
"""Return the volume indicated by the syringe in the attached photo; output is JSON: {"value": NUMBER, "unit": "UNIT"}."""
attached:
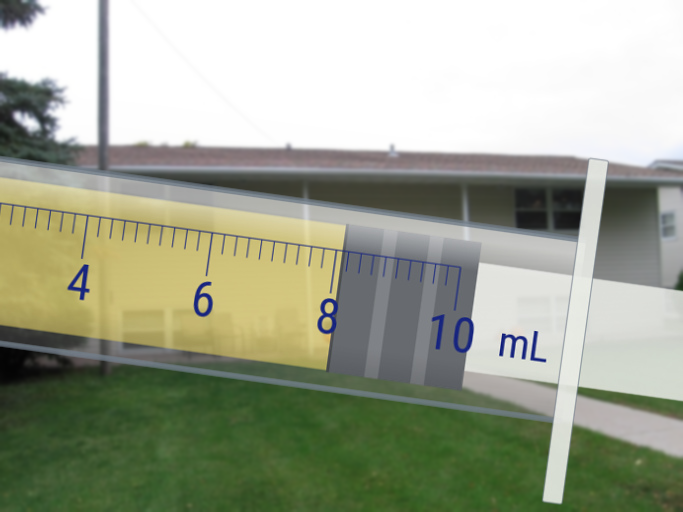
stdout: {"value": 8.1, "unit": "mL"}
